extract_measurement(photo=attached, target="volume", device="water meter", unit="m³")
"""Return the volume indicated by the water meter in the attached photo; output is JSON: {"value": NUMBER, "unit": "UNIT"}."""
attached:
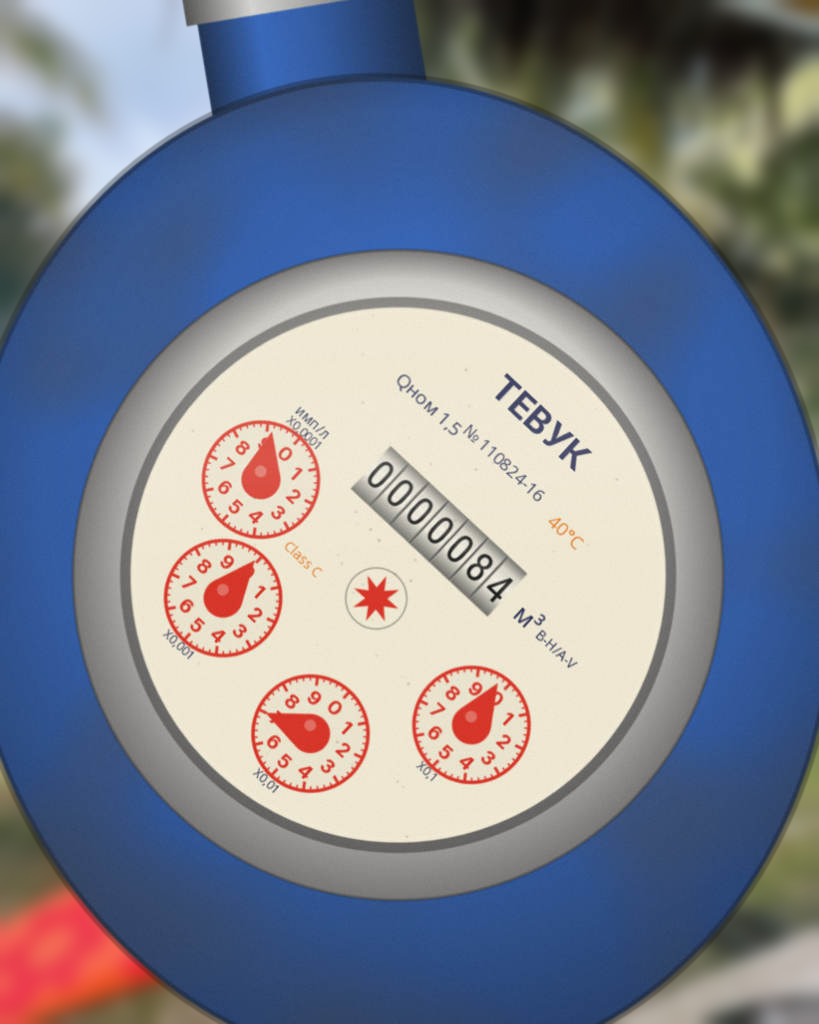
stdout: {"value": 83.9699, "unit": "m³"}
